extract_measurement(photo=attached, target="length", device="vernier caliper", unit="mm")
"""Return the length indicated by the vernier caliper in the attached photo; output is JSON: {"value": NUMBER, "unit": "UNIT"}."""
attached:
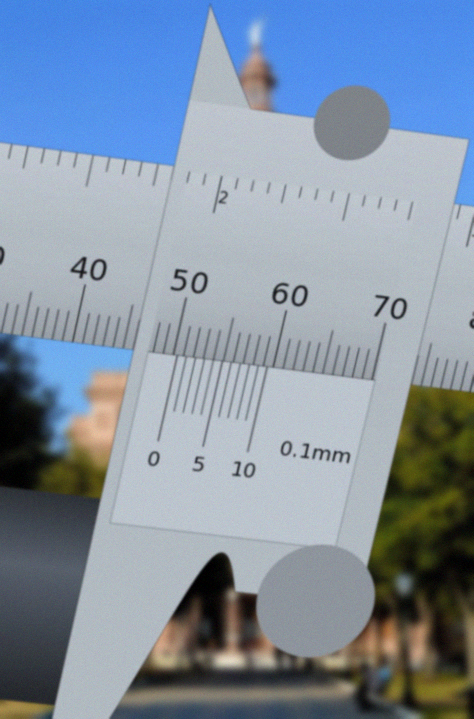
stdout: {"value": 50.4, "unit": "mm"}
